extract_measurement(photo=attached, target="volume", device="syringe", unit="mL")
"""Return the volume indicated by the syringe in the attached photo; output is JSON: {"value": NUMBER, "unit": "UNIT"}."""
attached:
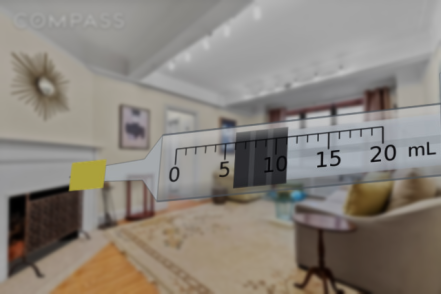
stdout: {"value": 6, "unit": "mL"}
